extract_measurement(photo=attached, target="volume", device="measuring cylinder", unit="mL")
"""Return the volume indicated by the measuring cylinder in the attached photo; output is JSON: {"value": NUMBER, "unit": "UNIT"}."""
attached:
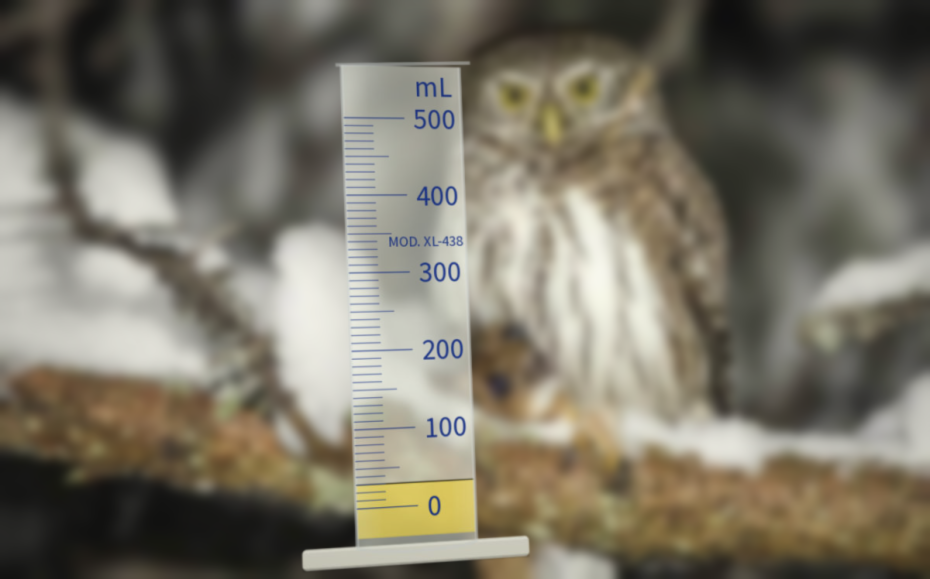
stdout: {"value": 30, "unit": "mL"}
